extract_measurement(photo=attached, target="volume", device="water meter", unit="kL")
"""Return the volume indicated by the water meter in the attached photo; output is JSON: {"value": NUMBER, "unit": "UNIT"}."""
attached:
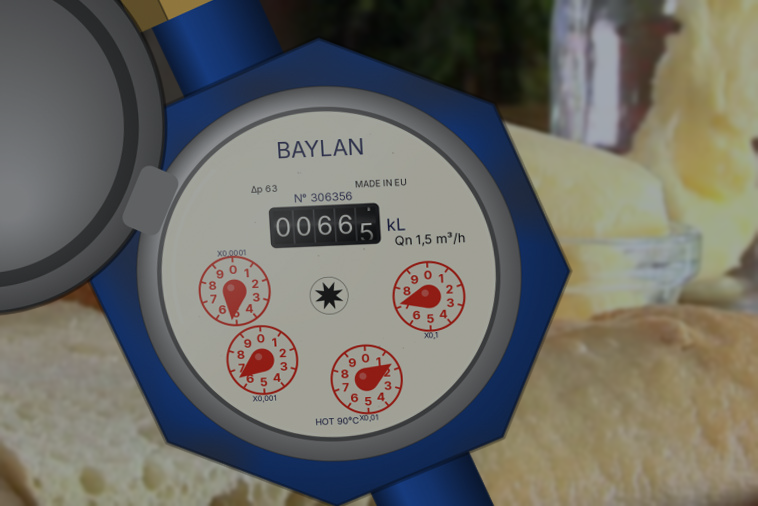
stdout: {"value": 664.7165, "unit": "kL"}
